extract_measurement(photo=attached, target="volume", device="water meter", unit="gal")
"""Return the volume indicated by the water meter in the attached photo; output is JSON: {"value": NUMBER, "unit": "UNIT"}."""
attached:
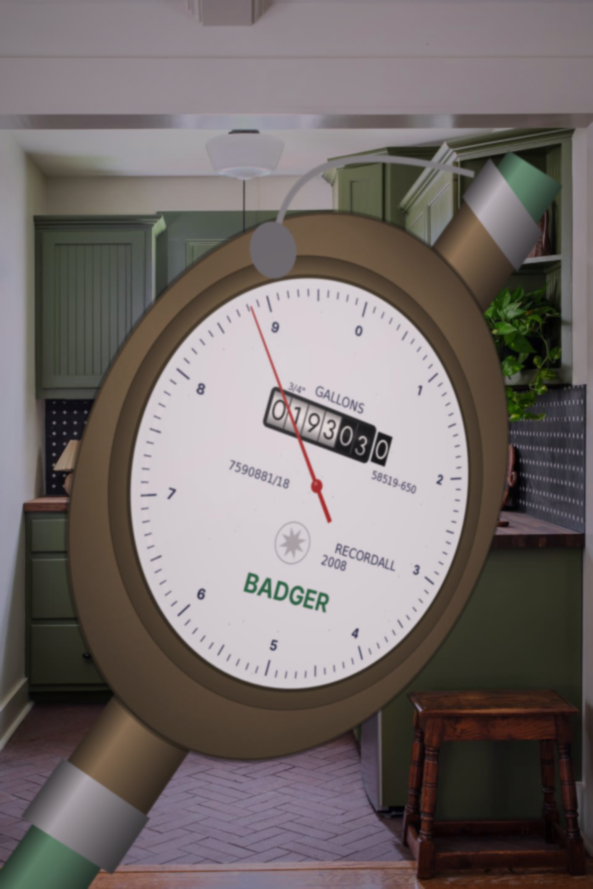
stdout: {"value": 193028.8, "unit": "gal"}
